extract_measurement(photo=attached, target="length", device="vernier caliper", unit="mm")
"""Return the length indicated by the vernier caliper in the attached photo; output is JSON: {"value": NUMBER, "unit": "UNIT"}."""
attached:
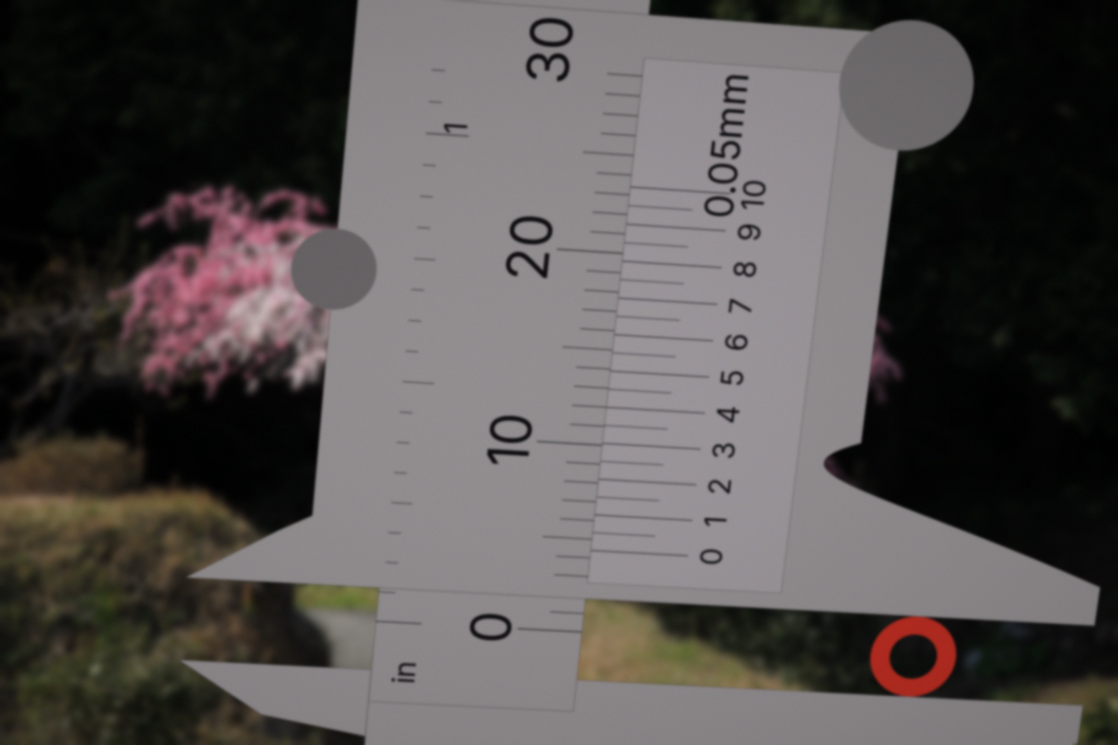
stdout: {"value": 4.4, "unit": "mm"}
